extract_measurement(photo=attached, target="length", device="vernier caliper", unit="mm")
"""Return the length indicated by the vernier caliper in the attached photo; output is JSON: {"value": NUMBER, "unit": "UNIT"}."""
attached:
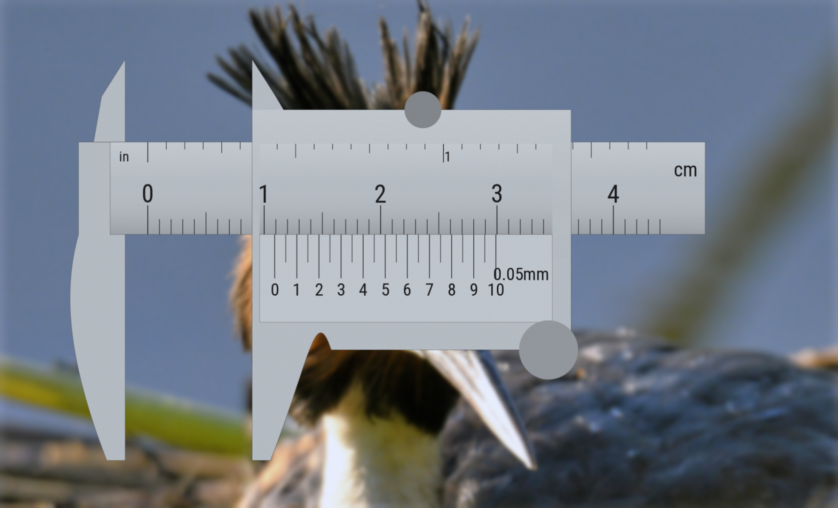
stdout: {"value": 10.9, "unit": "mm"}
